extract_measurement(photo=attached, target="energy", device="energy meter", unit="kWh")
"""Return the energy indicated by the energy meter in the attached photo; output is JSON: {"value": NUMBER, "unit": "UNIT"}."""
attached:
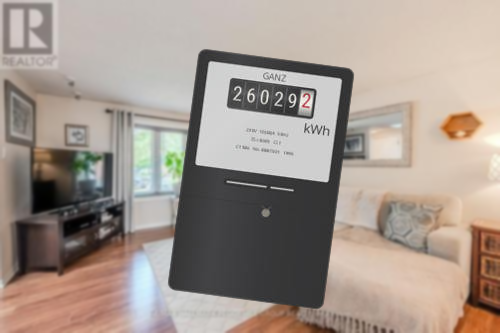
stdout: {"value": 26029.2, "unit": "kWh"}
